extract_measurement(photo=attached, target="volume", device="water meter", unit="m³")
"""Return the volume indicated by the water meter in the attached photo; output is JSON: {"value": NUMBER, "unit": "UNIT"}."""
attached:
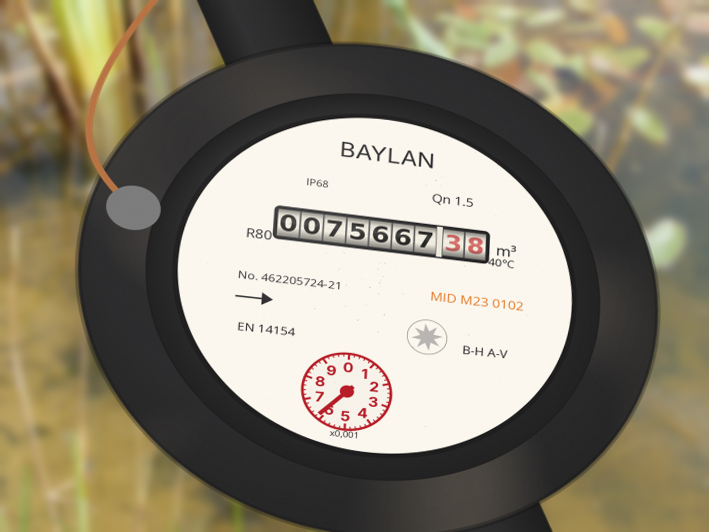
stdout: {"value": 75667.386, "unit": "m³"}
